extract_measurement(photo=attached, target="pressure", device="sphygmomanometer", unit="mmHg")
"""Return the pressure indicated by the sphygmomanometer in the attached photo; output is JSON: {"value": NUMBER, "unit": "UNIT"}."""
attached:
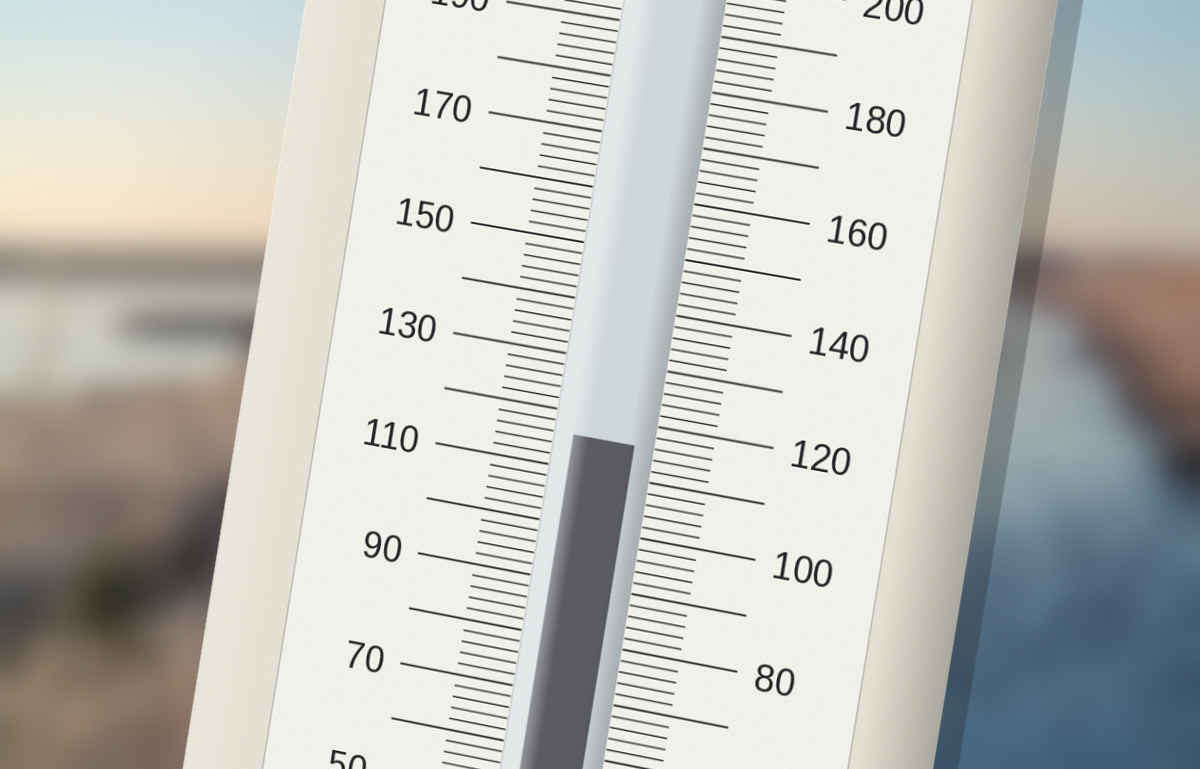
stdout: {"value": 116, "unit": "mmHg"}
